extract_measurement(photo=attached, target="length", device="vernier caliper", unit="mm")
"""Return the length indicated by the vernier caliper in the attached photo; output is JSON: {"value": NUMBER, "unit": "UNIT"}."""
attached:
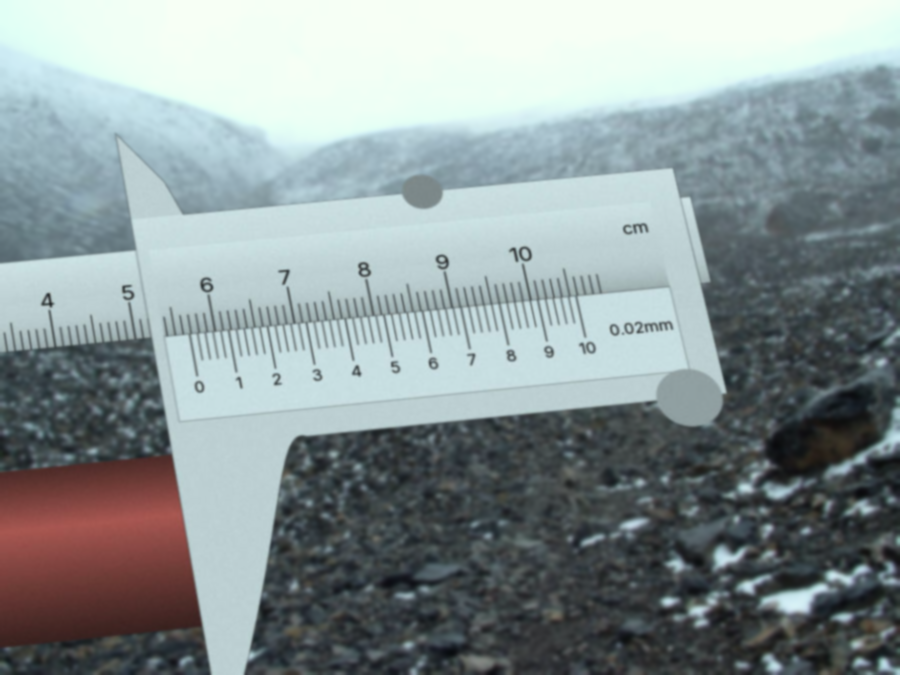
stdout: {"value": 56.8, "unit": "mm"}
